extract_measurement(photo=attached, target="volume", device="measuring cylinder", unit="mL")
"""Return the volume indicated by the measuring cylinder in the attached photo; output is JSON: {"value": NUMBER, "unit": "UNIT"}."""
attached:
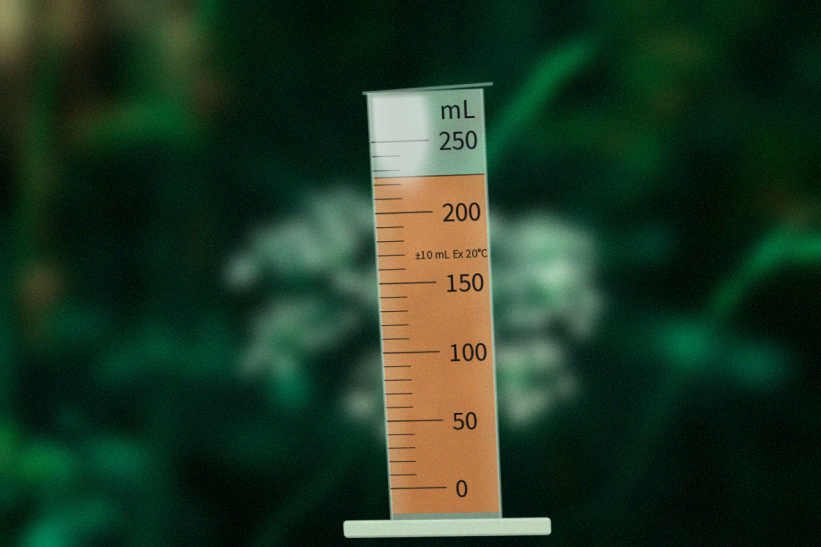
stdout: {"value": 225, "unit": "mL"}
